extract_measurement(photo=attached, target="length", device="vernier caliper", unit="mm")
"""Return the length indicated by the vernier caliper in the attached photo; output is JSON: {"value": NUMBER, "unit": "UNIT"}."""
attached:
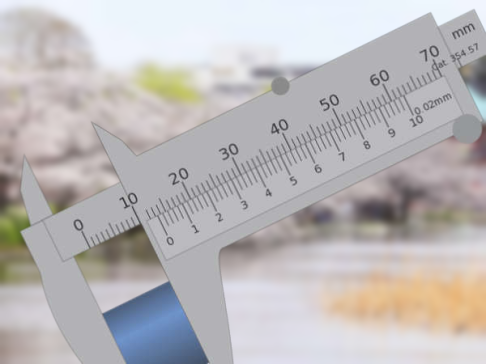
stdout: {"value": 13.4, "unit": "mm"}
